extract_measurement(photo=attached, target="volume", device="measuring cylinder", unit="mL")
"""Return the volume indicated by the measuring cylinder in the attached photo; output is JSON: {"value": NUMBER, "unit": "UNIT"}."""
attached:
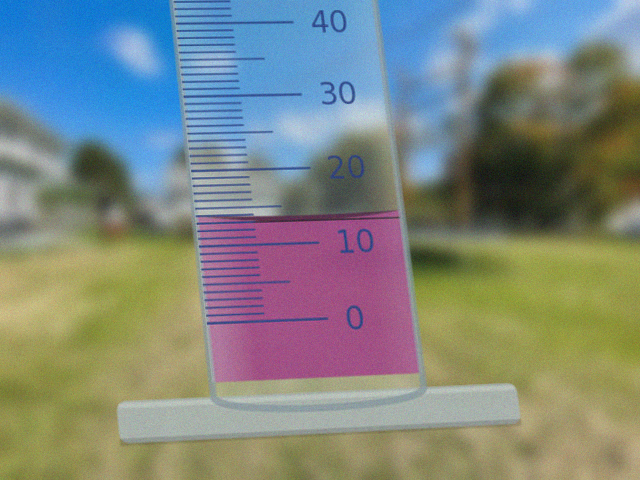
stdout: {"value": 13, "unit": "mL"}
